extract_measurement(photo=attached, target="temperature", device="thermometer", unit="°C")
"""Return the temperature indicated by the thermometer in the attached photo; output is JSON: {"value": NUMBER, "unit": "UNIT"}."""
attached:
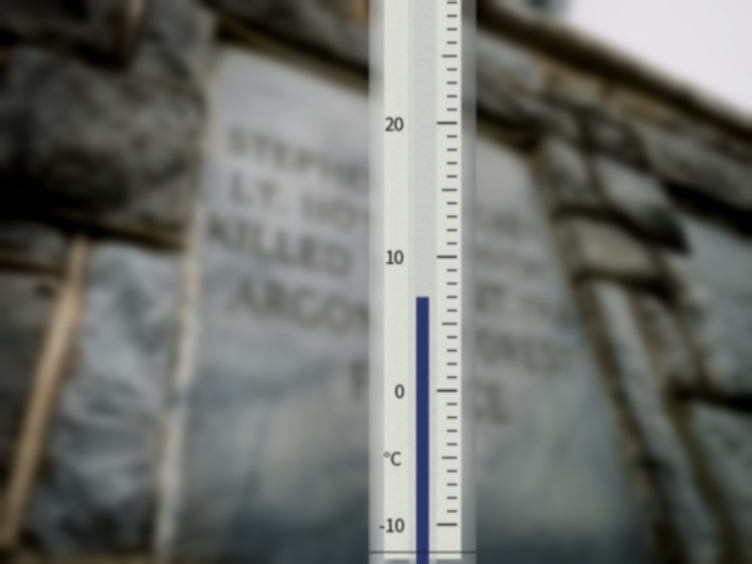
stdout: {"value": 7, "unit": "°C"}
